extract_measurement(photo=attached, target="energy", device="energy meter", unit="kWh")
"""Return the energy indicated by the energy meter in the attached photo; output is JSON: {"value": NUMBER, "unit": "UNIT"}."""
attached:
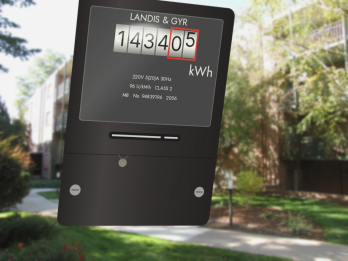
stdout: {"value": 1434.05, "unit": "kWh"}
